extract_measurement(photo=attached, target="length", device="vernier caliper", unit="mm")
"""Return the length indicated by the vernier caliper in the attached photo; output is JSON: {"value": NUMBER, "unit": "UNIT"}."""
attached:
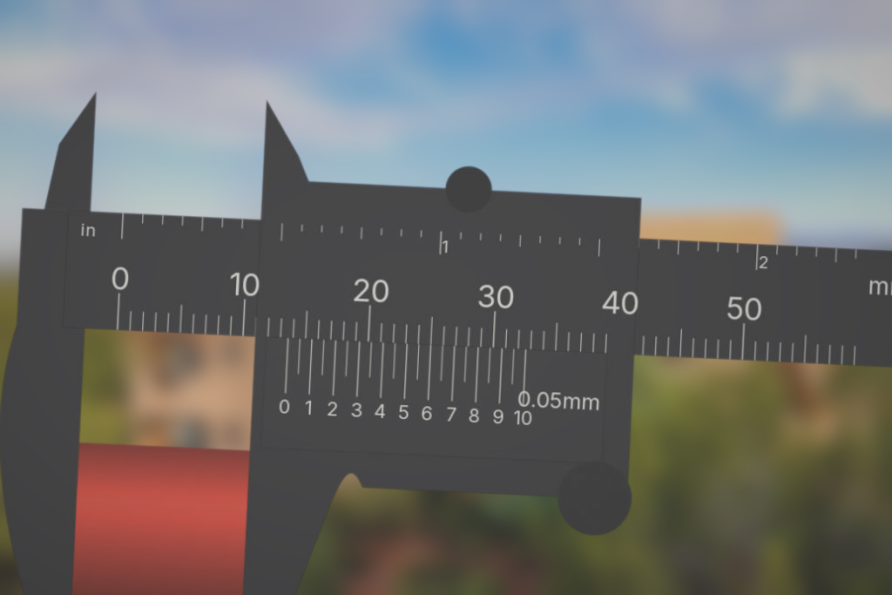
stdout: {"value": 13.6, "unit": "mm"}
